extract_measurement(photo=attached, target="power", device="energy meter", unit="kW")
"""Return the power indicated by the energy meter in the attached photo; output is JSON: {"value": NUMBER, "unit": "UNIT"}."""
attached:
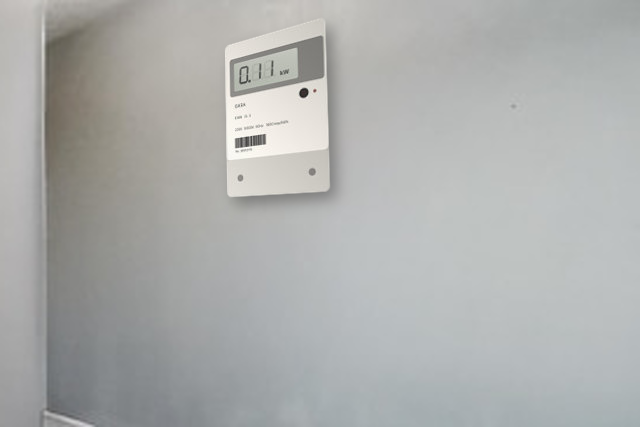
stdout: {"value": 0.11, "unit": "kW"}
